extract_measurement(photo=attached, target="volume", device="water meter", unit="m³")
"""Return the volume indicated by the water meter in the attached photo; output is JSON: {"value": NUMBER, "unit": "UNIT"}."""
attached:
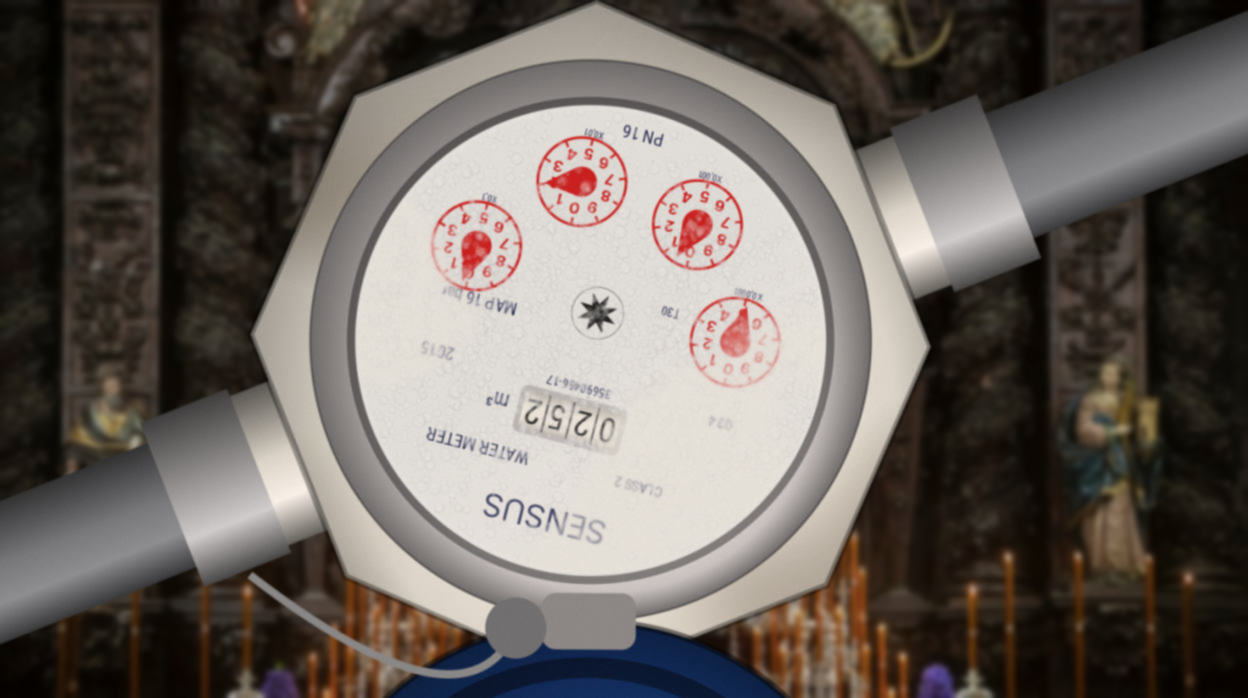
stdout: {"value": 252.0205, "unit": "m³"}
